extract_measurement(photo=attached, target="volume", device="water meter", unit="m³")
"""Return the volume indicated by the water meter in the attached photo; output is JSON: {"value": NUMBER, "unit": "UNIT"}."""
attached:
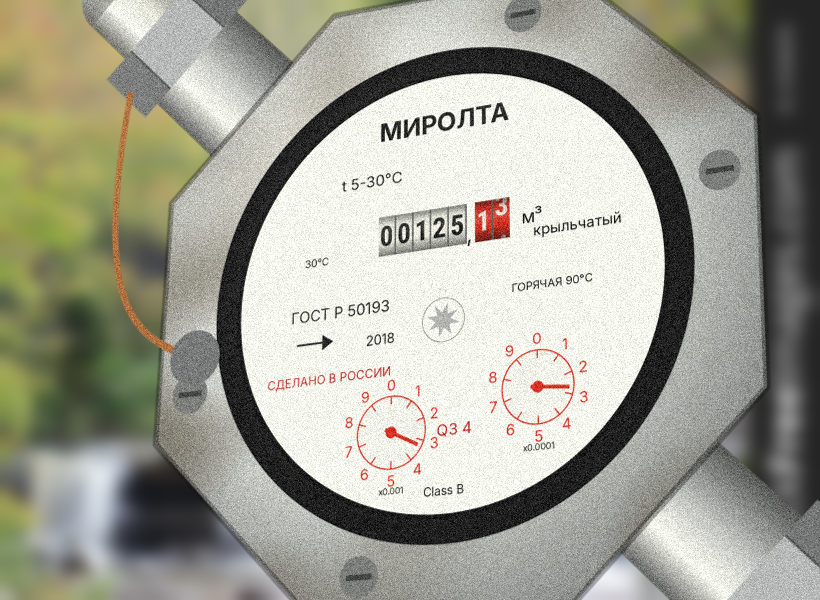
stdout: {"value": 125.1332, "unit": "m³"}
